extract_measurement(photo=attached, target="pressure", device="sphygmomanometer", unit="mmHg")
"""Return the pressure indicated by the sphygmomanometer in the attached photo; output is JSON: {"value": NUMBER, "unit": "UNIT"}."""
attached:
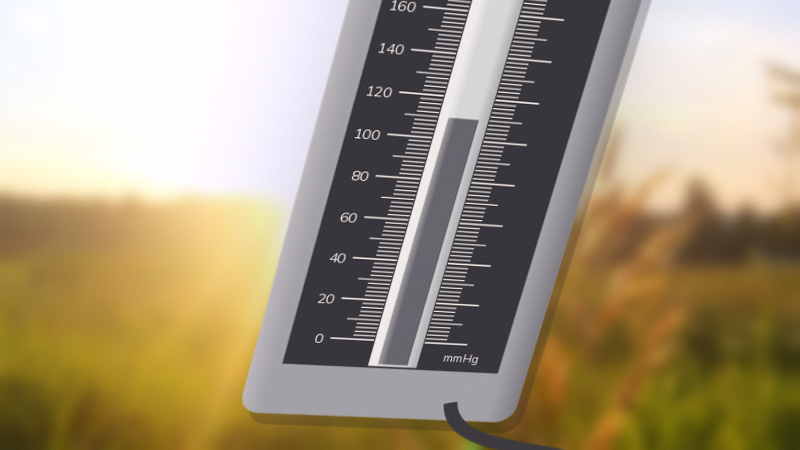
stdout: {"value": 110, "unit": "mmHg"}
